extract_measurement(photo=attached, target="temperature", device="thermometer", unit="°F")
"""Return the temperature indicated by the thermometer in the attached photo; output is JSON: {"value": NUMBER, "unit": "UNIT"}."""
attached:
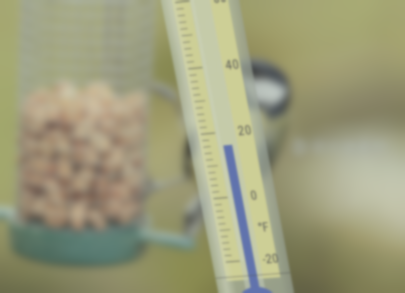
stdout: {"value": 16, "unit": "°F"}
